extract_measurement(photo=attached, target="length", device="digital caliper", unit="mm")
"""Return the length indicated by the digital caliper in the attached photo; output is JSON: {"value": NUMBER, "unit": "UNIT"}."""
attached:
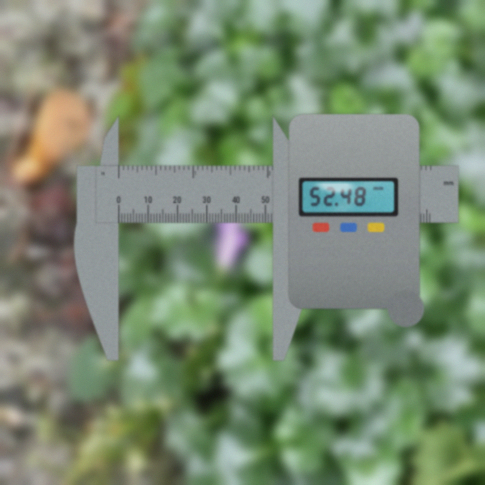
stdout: {"value": 52.48, "unit": "mm"}
